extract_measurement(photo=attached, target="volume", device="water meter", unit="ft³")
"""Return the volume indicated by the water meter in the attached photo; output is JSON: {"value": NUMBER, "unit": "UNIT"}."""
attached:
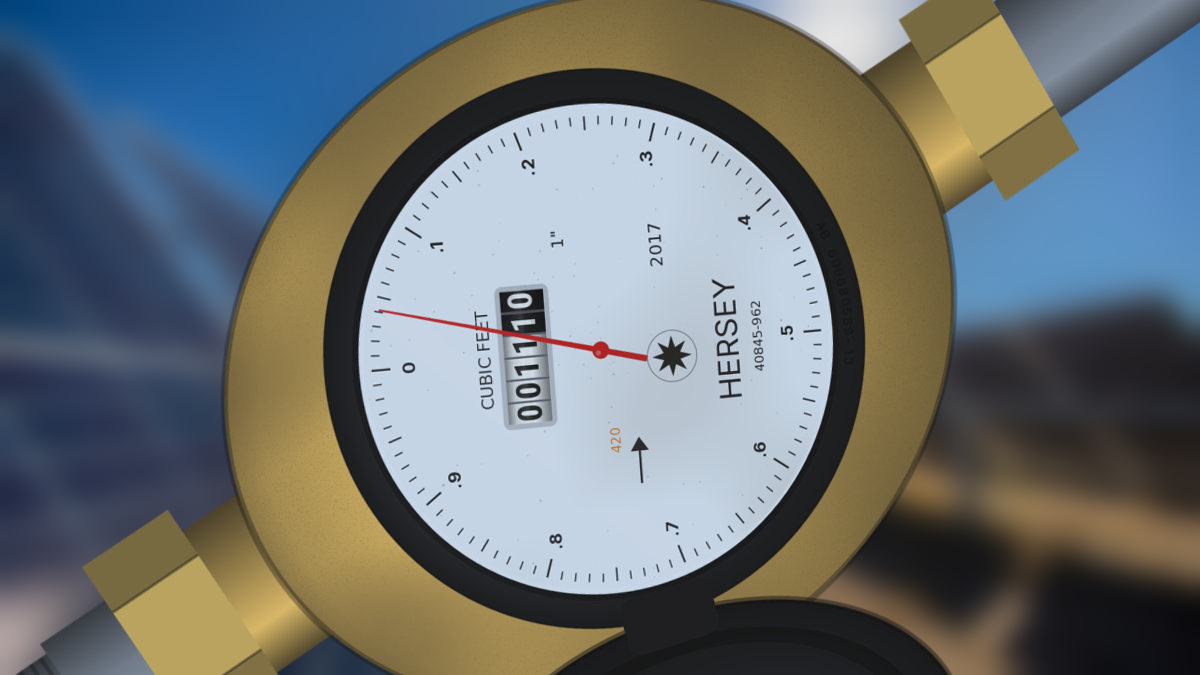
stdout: {"value": 1110.04, "unit": "ft³"}
